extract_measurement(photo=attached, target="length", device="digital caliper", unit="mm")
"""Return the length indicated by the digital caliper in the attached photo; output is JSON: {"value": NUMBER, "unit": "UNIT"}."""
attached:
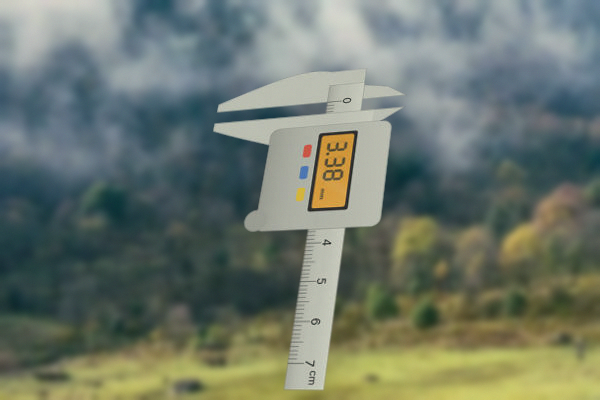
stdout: {"value": 3.38, "unit": "mm"}
